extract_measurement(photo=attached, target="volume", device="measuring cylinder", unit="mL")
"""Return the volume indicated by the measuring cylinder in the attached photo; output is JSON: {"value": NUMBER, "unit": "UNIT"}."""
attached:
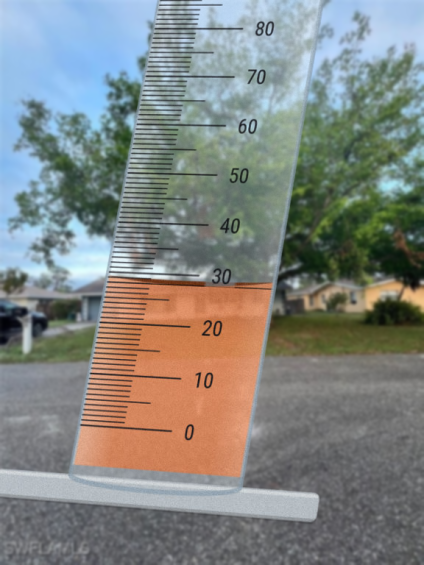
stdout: {"value": 28, "unit": "mL"}
